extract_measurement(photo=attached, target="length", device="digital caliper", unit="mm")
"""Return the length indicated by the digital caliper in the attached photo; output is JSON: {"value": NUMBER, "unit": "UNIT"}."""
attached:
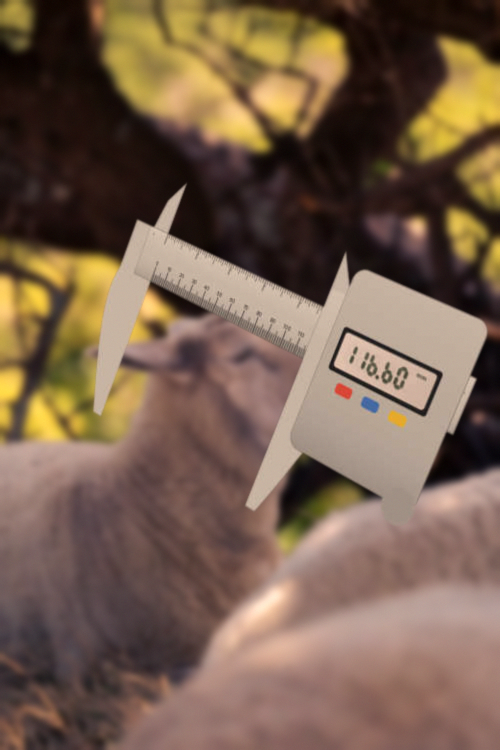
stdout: {"value": 116.60, "unit": "mm"}
